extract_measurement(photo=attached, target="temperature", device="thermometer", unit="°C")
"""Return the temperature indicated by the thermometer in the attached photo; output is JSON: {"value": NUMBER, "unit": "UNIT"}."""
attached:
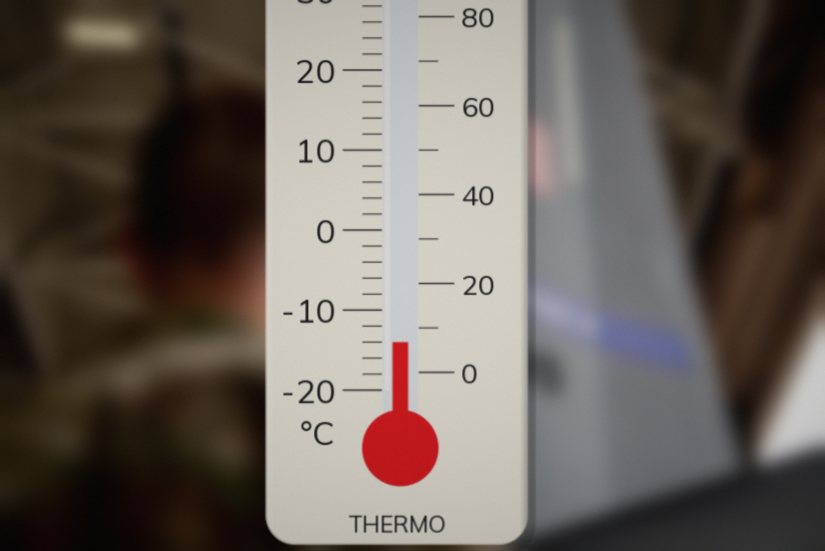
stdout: {"value": -14, "unit": "°C"}
